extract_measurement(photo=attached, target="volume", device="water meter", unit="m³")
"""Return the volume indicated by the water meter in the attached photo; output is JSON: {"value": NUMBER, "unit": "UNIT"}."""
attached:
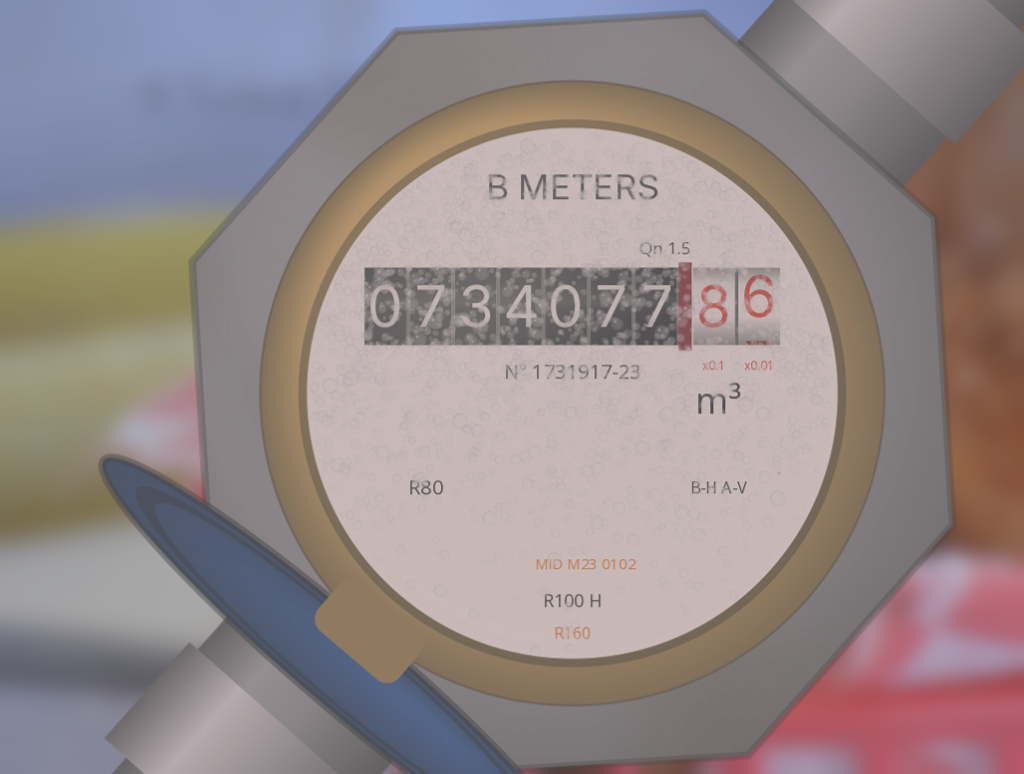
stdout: {"value": 734077.86, "unit": "m³"}
